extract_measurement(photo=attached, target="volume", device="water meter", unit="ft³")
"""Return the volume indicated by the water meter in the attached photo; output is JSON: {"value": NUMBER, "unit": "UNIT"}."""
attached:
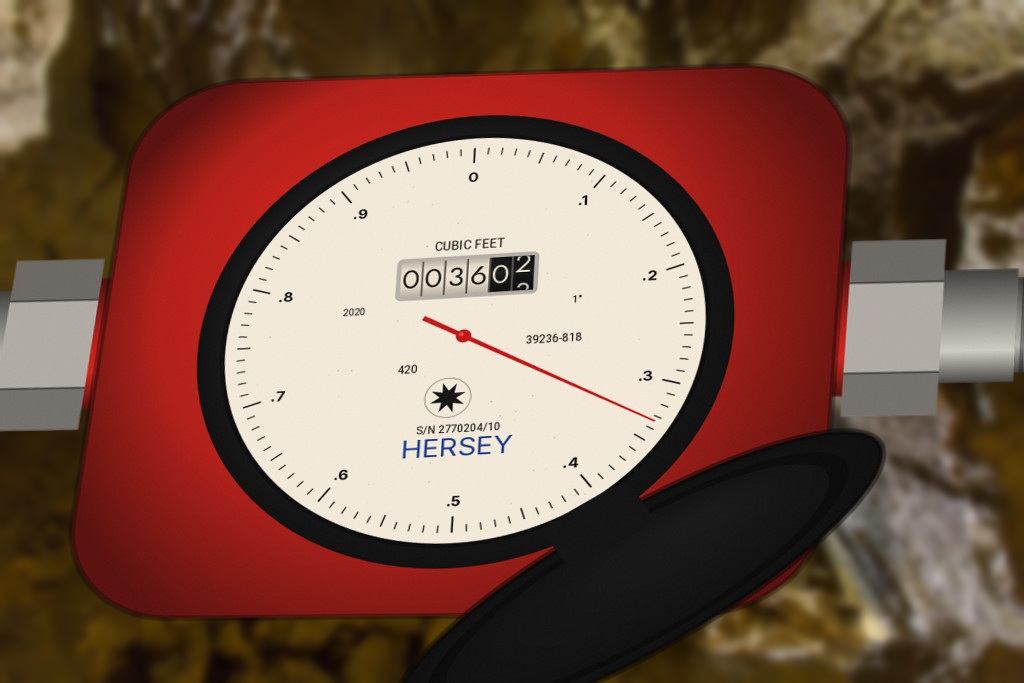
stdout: {"value": 3602.33, "unit": "ft³"}
